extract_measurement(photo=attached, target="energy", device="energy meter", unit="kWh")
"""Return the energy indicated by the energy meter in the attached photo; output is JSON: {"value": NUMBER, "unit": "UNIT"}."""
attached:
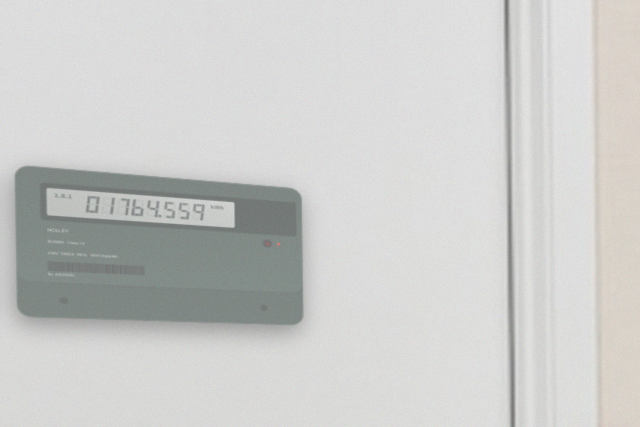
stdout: {"value": 1764.559, "unit": "kWh"}
